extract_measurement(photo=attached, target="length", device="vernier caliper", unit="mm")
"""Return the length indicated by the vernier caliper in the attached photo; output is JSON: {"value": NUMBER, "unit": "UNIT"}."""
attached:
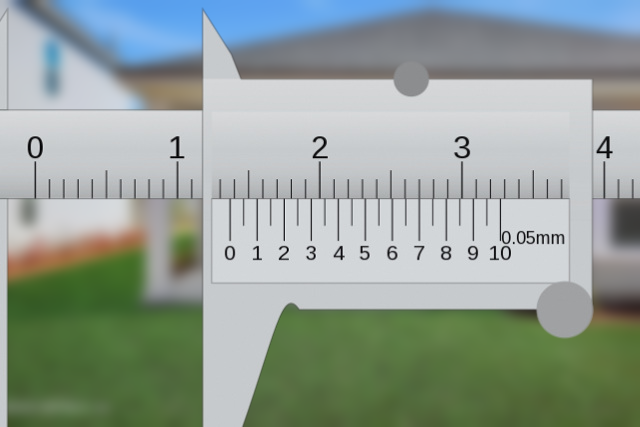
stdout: {"value": 13.7, "unit": "mm"}
